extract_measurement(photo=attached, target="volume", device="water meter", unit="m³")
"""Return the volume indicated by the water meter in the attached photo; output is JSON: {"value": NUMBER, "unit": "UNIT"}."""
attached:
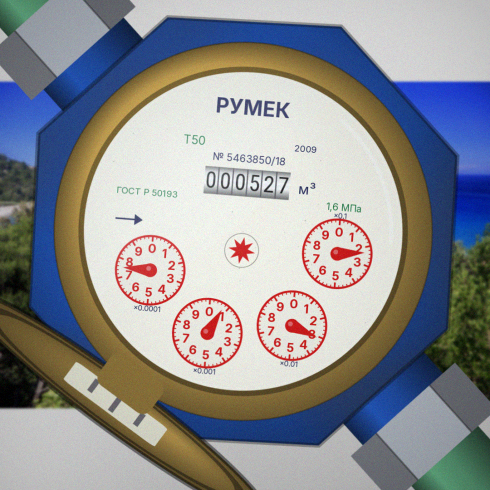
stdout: {"value": 527.2307, "unit": "m³"}
